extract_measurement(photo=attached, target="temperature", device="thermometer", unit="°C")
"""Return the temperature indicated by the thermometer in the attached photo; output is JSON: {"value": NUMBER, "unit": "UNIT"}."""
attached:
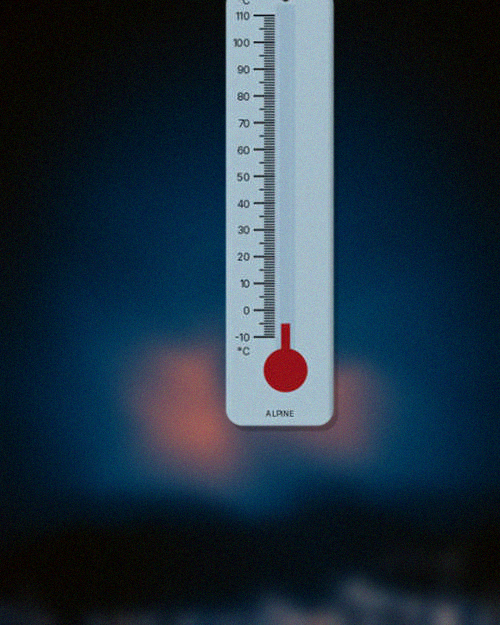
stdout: {"value": -5, "unit": "°C"}
